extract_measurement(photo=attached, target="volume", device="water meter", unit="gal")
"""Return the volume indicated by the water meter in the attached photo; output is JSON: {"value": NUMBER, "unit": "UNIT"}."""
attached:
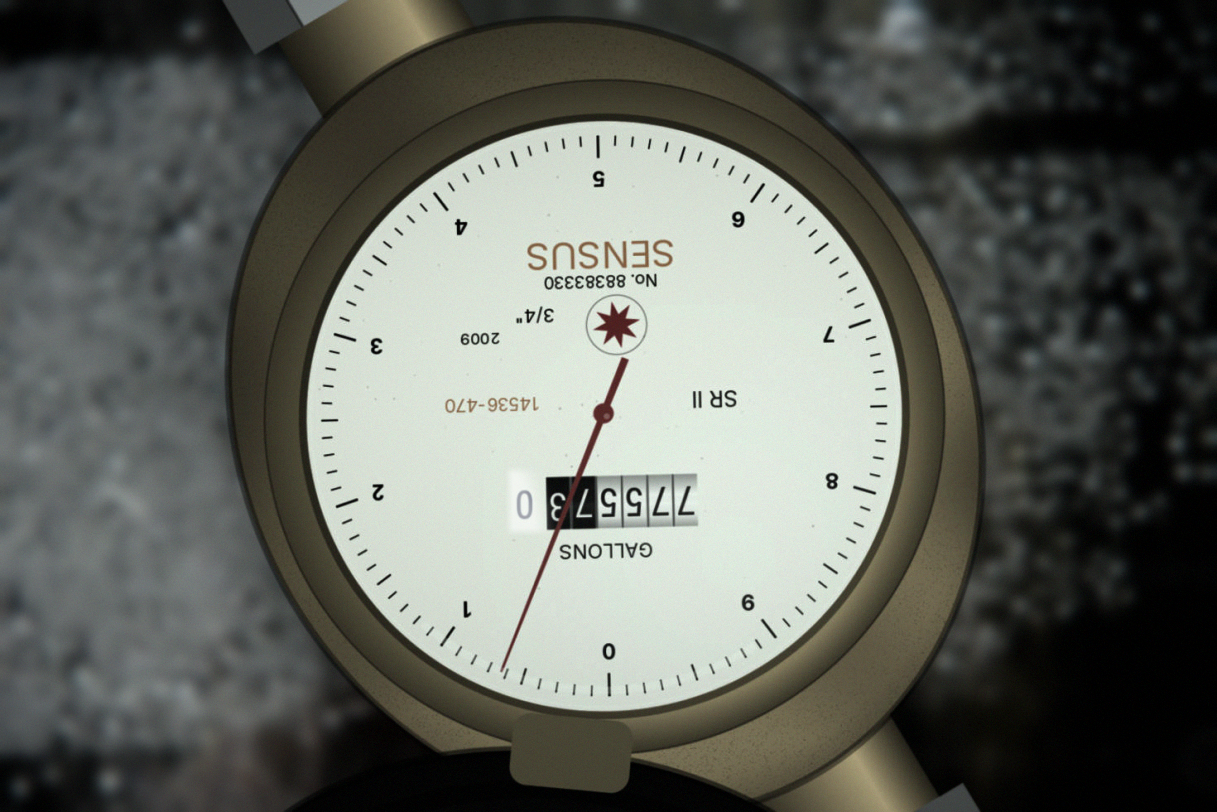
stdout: {"value": 7755730.6, "unit": "gal"}
